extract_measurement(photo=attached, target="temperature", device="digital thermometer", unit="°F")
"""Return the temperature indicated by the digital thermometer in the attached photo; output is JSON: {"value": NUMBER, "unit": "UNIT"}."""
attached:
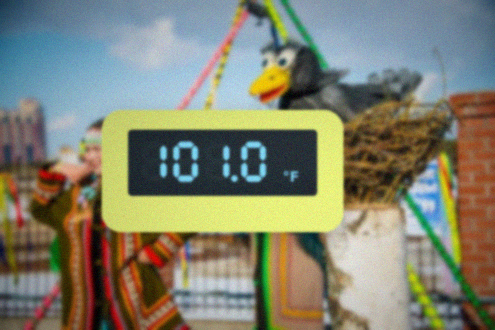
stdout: {"value": 101.0, "unit": "°F"}
